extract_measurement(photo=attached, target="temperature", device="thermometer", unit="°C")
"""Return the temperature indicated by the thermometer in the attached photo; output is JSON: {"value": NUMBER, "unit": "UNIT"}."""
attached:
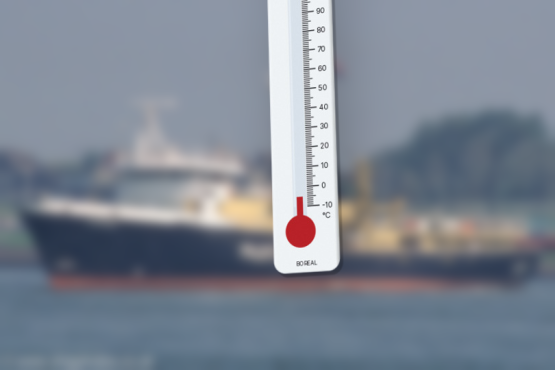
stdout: {"value": -5, "unit": "°C"}
